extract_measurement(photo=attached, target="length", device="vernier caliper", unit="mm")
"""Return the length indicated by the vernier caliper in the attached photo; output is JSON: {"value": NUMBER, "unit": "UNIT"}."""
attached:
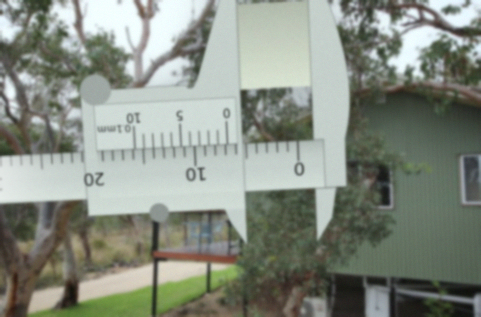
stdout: {"value": 6.8, "unit": "mm"}
